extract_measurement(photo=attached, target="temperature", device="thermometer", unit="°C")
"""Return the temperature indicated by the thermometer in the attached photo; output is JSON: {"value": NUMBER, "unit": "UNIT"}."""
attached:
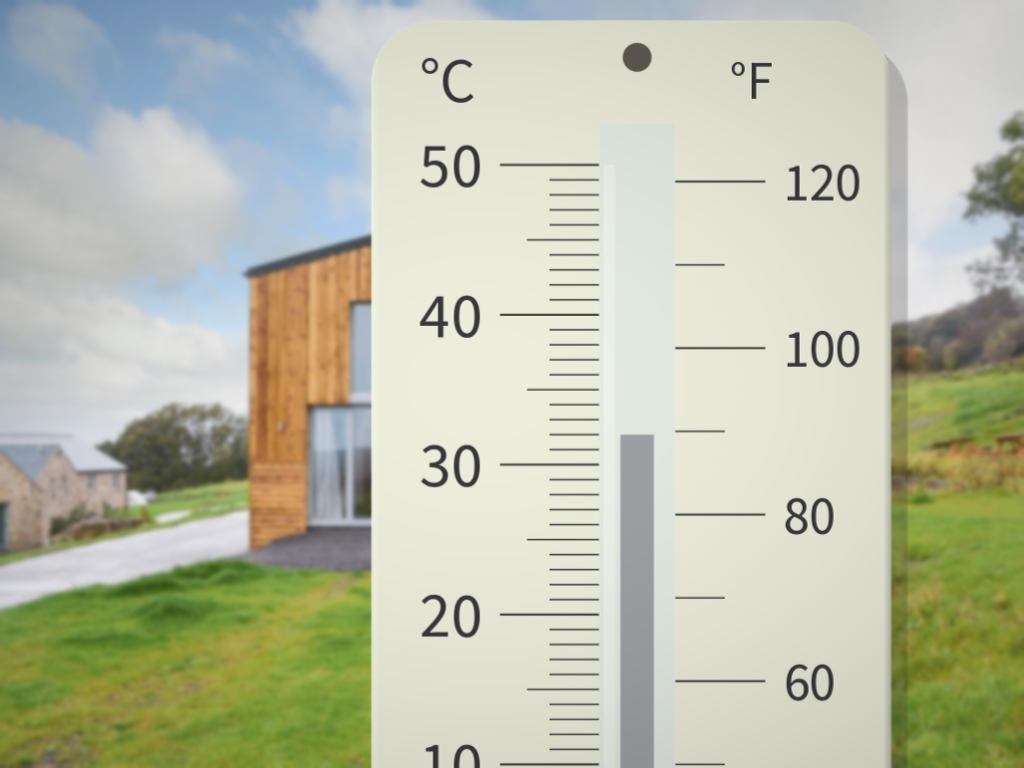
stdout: {"value": 32, "unit": "°C"}
